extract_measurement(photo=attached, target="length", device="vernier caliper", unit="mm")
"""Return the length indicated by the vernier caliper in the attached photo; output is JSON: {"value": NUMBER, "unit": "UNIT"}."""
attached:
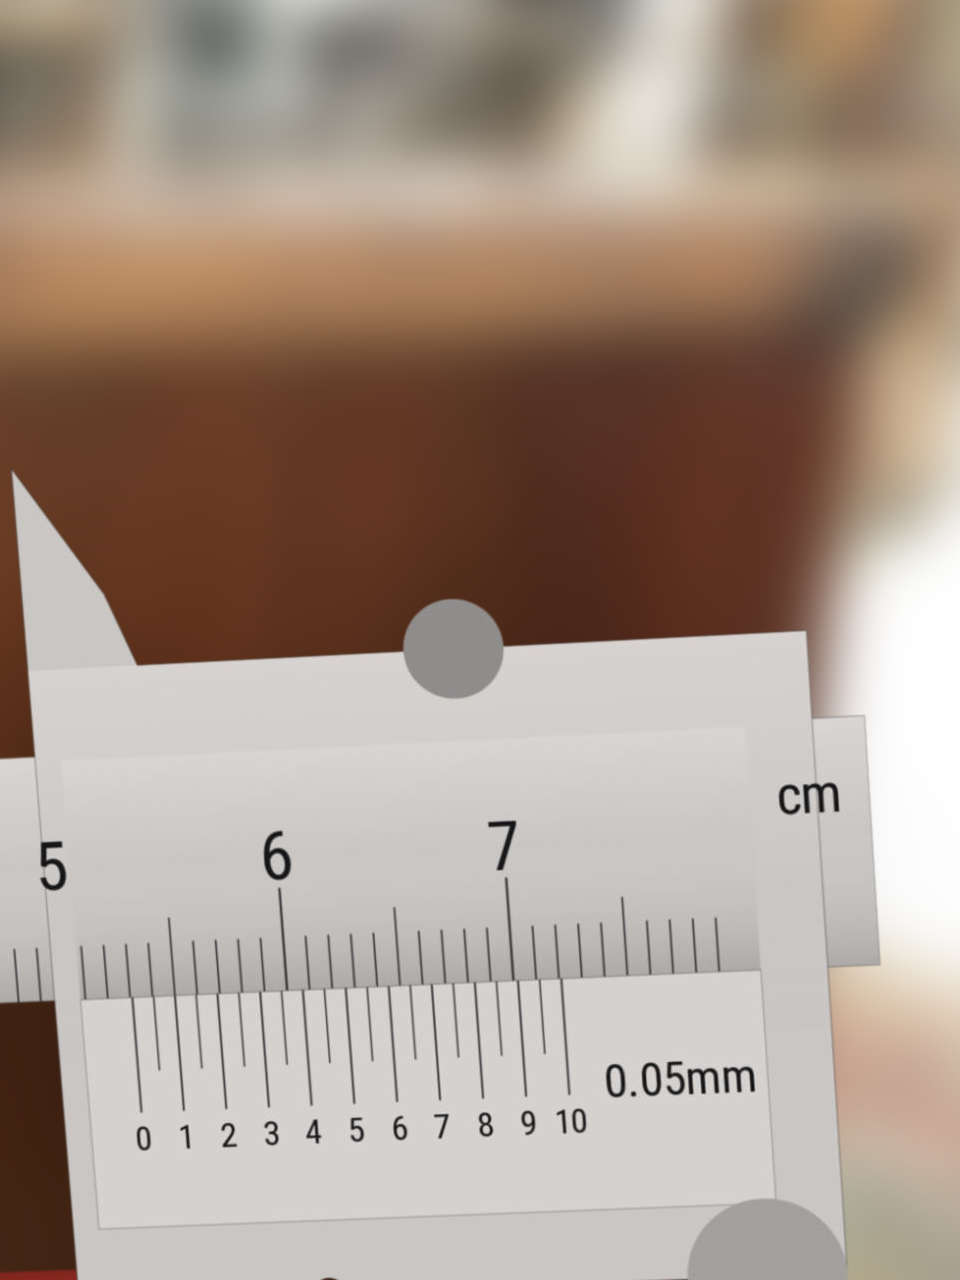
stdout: {"value": 53.1, "unit": "mm"}
